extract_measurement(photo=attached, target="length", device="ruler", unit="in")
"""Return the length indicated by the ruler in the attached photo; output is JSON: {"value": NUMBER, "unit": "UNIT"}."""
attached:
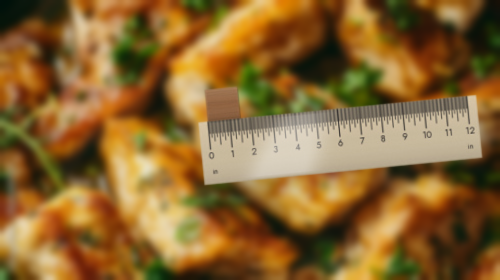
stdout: {"value": 1.5, "unit": "in"}
